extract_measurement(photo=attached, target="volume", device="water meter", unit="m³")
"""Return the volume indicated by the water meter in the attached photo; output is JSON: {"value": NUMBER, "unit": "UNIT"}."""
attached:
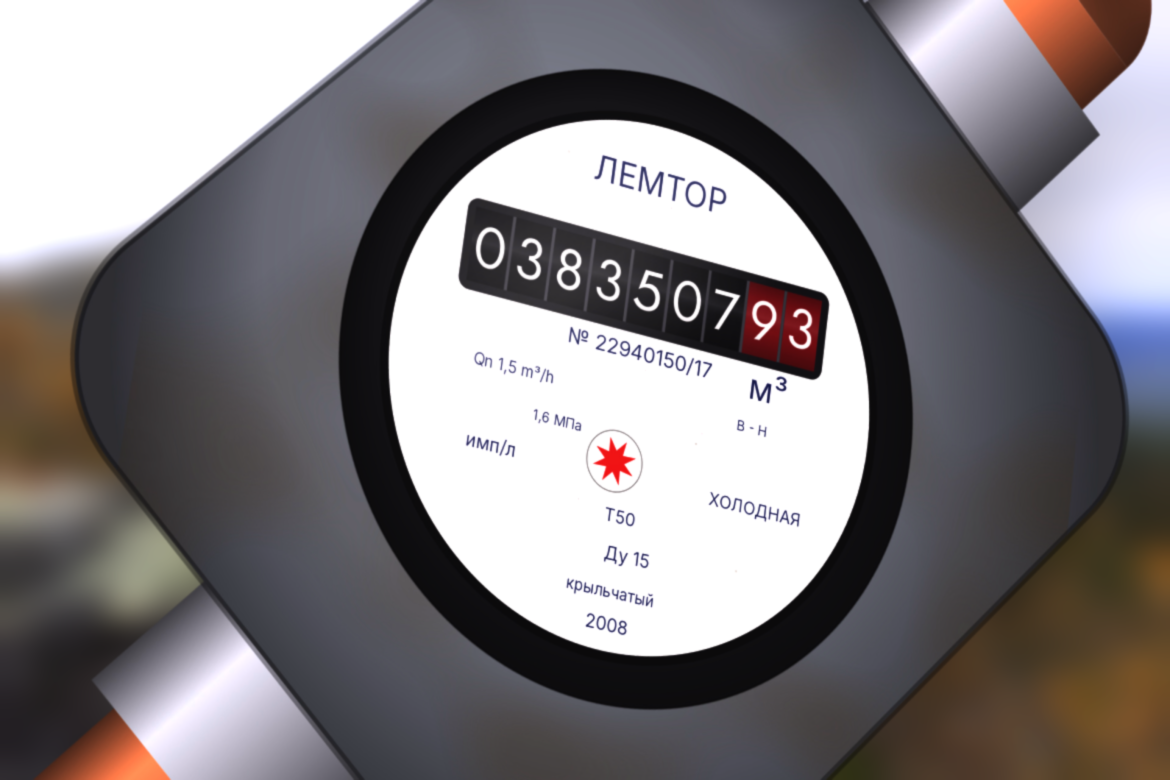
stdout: {"value": 383507.93, "unit": "m³"}
